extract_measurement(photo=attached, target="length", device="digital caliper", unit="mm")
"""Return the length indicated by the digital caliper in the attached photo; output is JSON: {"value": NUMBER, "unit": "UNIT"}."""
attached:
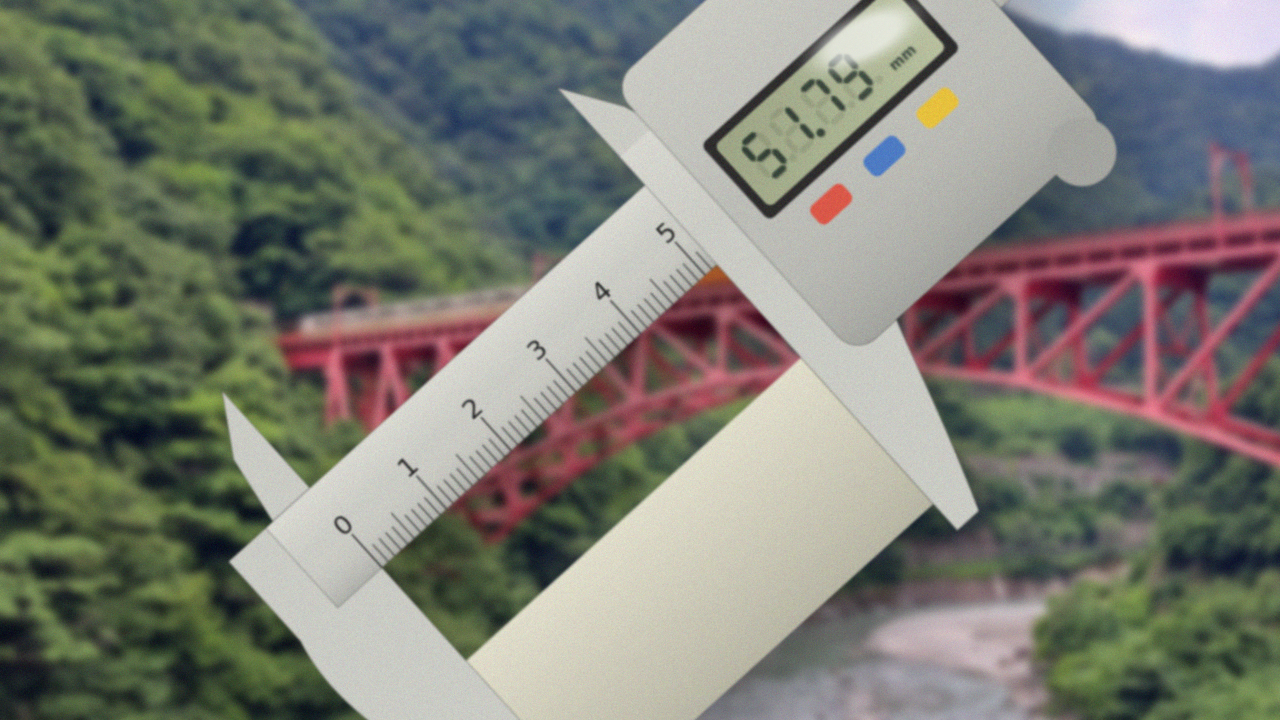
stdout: {"value": 51.79, "unit": "mm"}
